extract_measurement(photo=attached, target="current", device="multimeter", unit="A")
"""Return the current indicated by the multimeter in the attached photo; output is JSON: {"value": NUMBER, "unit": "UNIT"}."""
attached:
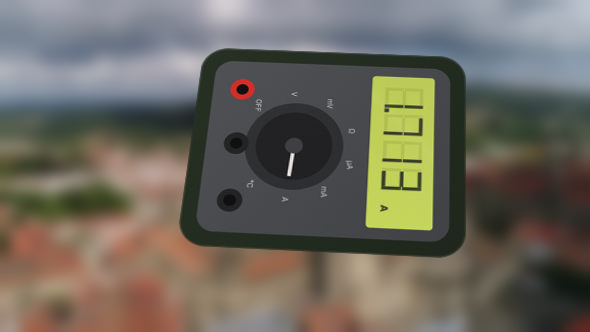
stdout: {"value": 1.713, "unit": "A"}
